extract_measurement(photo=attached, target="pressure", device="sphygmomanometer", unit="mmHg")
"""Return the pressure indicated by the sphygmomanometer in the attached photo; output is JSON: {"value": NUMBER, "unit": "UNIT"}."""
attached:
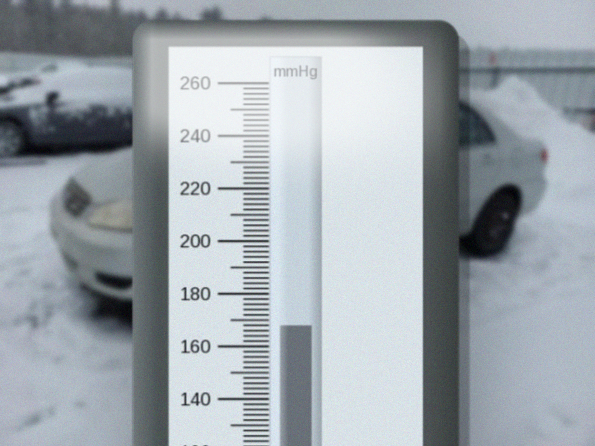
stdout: {"value": 168, "unit": "mmHg"}
